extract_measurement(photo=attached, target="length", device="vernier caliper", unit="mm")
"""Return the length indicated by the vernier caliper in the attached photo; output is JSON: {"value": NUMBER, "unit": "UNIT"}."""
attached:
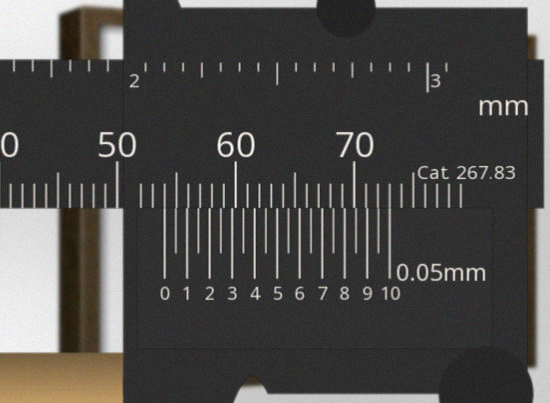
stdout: {"value": 54.0, "unit": "mm"}
